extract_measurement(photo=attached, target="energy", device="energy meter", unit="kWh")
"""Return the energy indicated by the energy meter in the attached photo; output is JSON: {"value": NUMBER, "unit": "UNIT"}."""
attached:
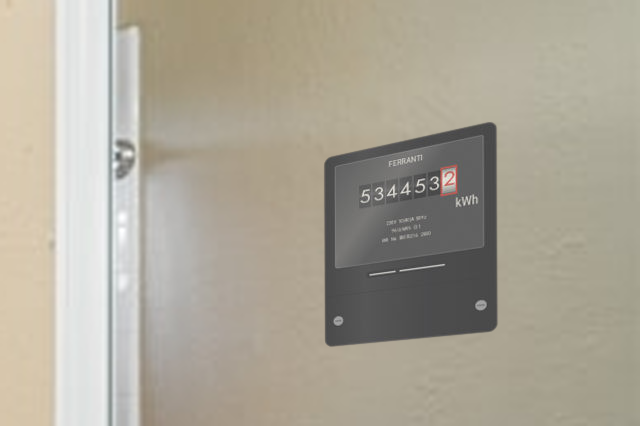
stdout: {"value": 534453.2, "unit": "kWh"}
